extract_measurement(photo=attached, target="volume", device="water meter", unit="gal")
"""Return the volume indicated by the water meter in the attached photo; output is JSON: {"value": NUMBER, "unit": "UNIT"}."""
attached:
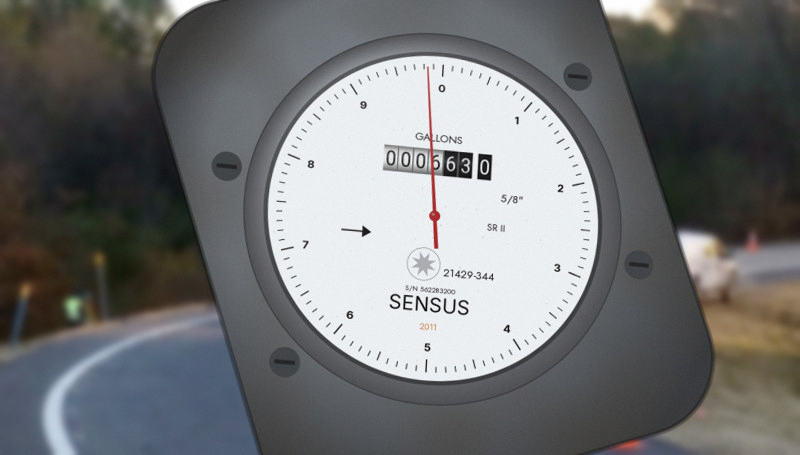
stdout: {"value": 6629.8, "unit": "gal"}
